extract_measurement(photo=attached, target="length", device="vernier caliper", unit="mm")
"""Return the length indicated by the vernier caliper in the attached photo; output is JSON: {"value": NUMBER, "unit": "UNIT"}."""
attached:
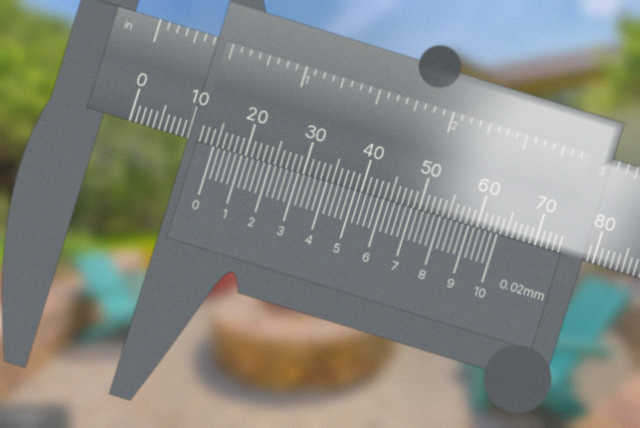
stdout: {"value": 14.5, "unit": "mm"}
